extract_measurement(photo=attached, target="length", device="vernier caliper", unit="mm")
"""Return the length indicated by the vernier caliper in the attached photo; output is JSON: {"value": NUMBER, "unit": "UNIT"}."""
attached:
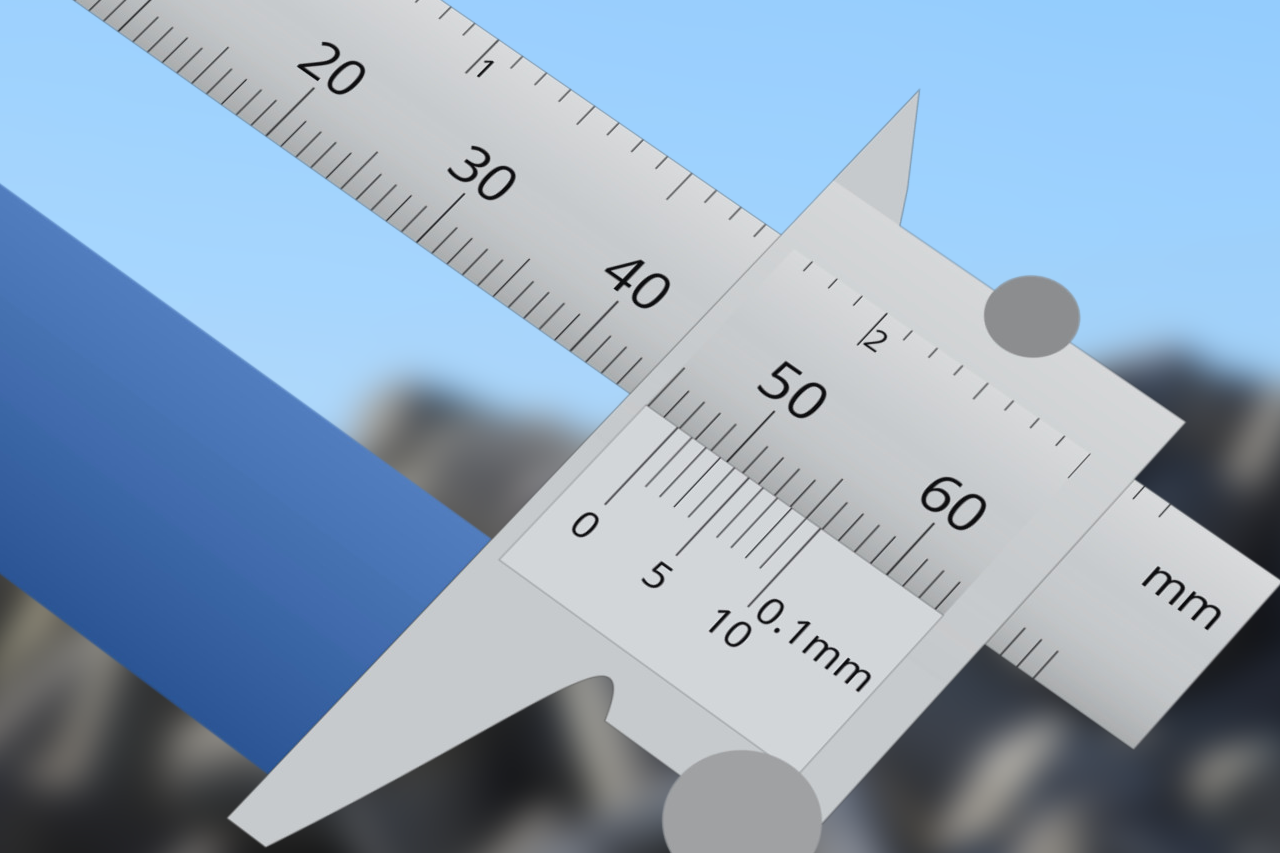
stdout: {"value": 46.9, "unit": "mm"}
